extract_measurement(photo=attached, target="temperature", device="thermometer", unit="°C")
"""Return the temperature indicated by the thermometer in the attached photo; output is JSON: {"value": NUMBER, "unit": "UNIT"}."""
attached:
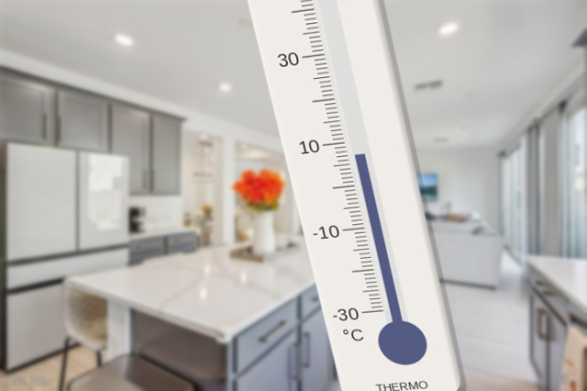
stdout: {"value": 7, "unit": "°C"}
